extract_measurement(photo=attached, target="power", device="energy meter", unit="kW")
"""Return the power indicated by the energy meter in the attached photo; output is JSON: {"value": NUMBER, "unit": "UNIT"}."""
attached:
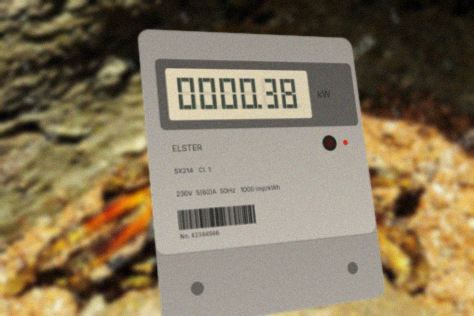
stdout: {"value": 0.38, "unit": "kW"}
